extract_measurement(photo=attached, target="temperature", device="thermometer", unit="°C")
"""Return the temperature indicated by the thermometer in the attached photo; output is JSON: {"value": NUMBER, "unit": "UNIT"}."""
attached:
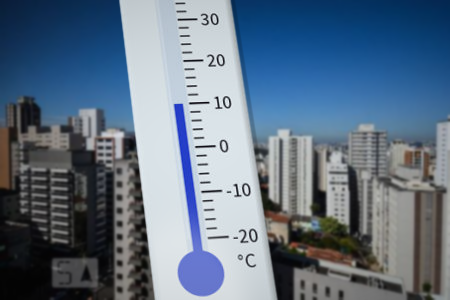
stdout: {"value": 10, "unit": "°C"}
